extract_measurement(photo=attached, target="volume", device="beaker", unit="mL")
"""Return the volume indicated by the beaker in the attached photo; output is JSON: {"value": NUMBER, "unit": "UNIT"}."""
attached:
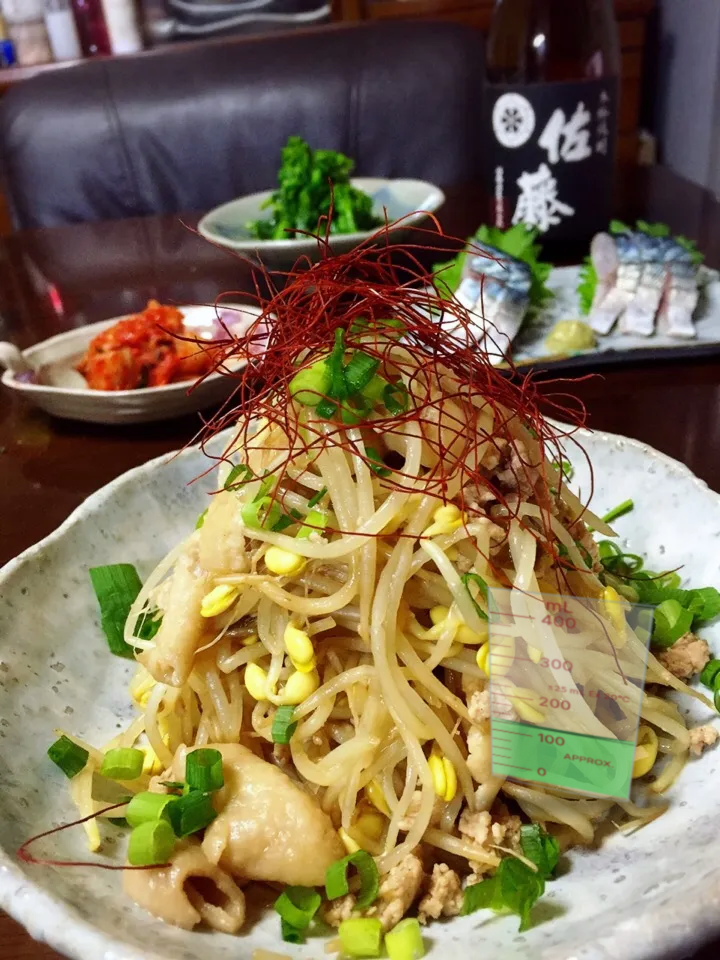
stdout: {"value": 125, "unit": "mL"}
